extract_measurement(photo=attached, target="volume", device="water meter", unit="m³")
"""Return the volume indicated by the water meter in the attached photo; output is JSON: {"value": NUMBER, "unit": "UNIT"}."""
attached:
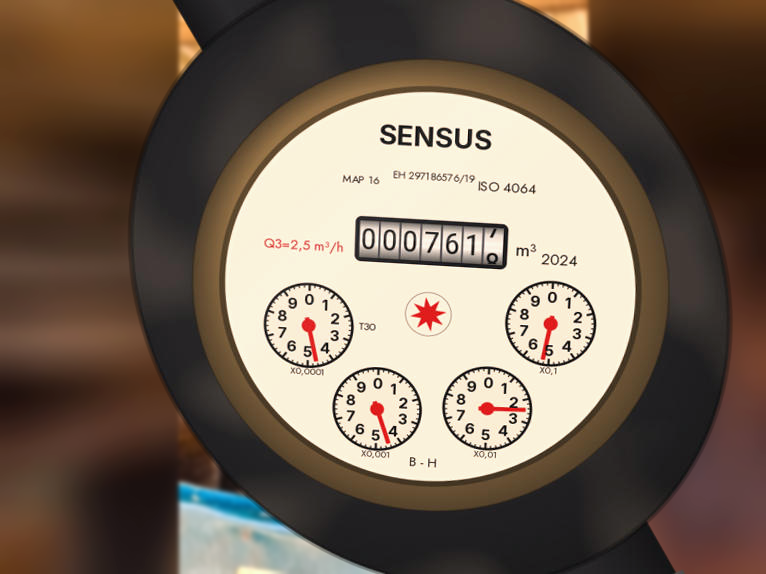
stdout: {"value": 7617.5244, "unit": "m³"}
